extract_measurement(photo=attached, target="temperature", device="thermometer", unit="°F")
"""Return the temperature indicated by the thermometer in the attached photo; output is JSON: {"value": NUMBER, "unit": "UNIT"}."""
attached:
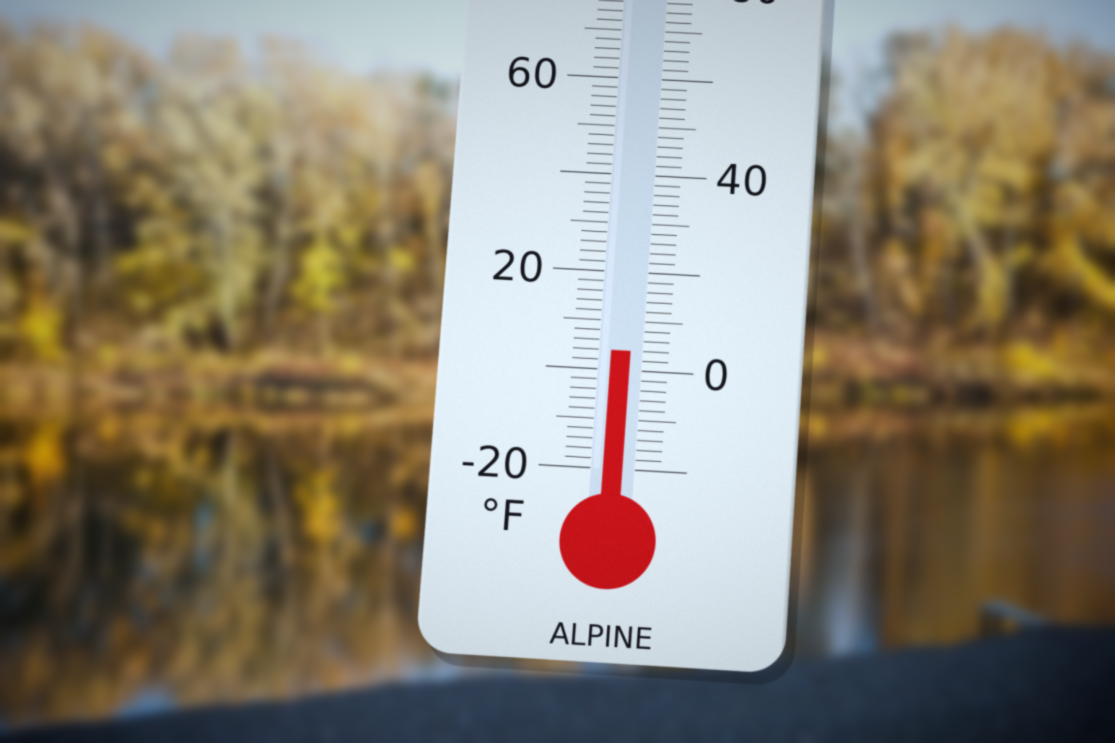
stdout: {"value": 4, "unit": "°F"}
